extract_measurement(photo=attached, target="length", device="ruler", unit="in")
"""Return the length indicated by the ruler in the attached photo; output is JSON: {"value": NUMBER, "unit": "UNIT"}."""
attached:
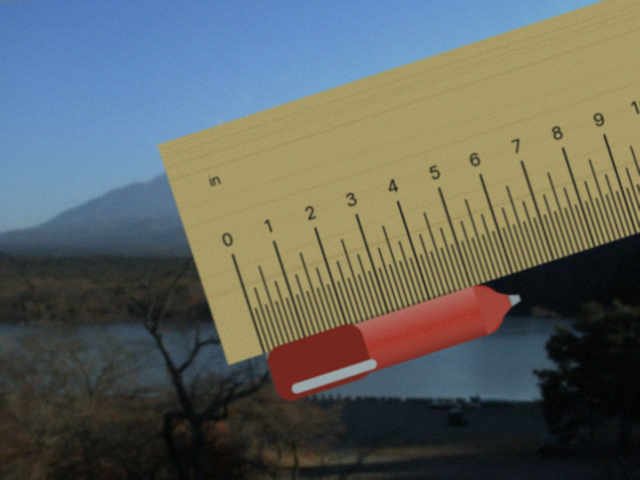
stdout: {"value": 6, "unit": "in"}
